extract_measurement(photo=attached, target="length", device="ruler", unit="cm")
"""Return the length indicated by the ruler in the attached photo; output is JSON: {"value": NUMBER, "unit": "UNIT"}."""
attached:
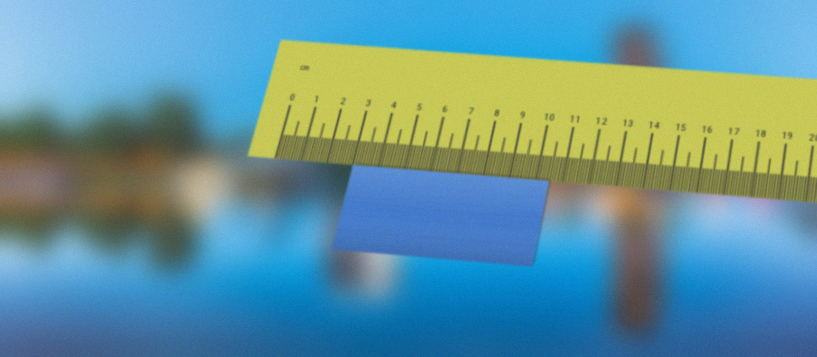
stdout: {"value": 7.5, "unit": "cm"}
